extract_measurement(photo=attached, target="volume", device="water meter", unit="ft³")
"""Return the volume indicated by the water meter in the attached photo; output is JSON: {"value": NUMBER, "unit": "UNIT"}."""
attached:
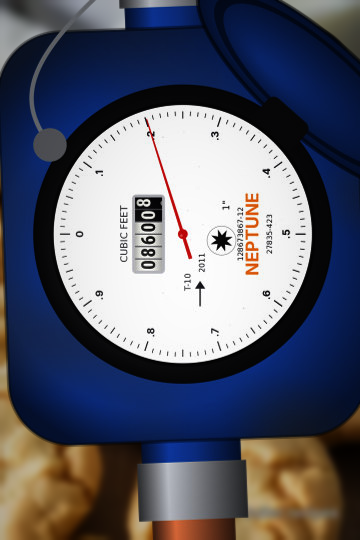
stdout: {"value": 86008.20, "unit": "ft³"}
